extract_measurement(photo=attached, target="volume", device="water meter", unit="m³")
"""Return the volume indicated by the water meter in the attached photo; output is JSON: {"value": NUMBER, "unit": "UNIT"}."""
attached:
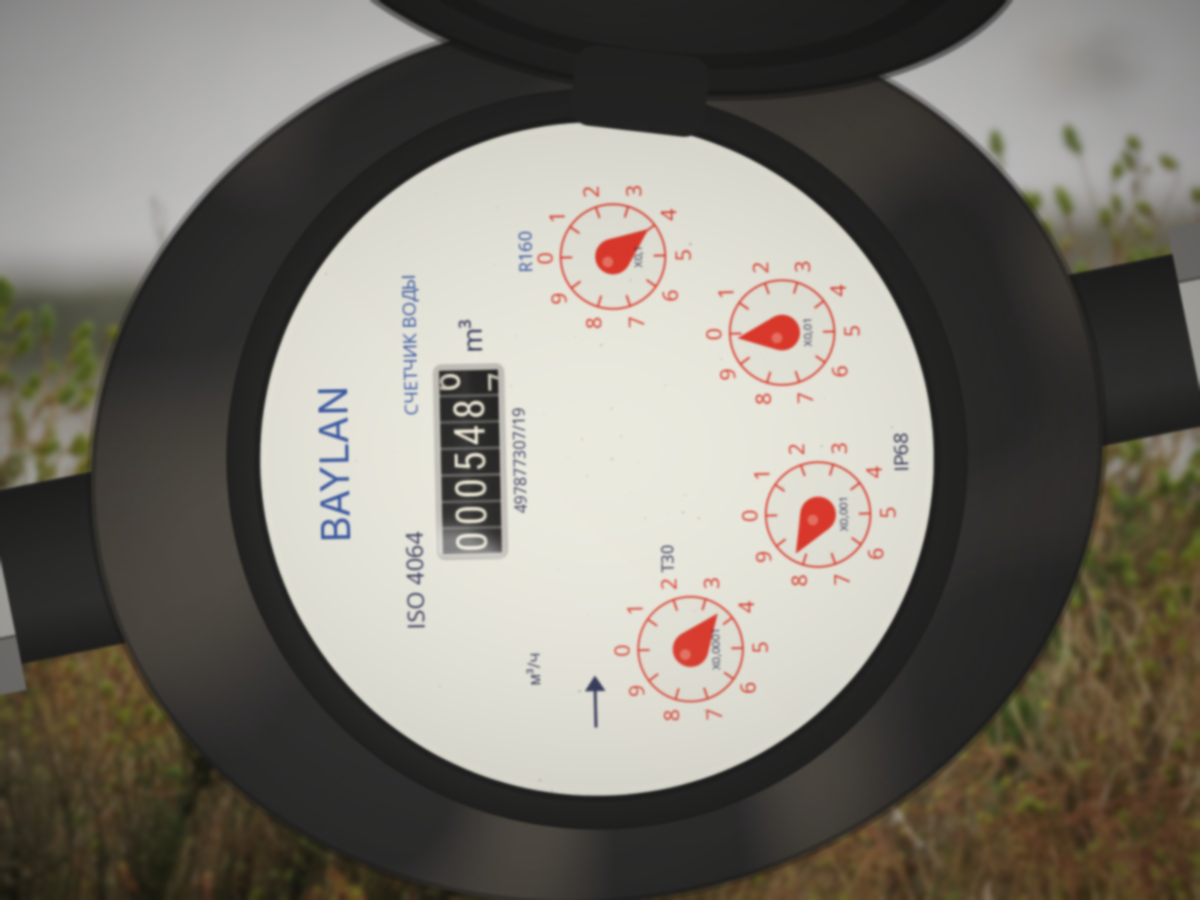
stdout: {"value": 5486.3983, "unit": "m³"}
